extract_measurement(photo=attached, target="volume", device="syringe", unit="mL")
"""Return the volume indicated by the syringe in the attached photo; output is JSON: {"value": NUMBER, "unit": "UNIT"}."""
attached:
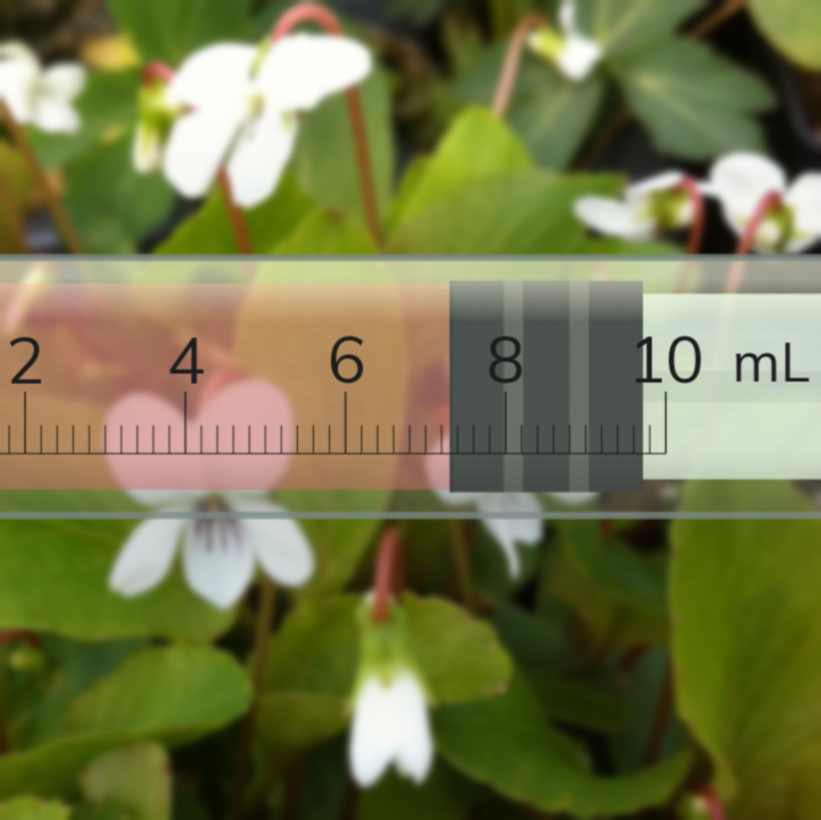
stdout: {"value": 7.3, "unit": "mL"}
